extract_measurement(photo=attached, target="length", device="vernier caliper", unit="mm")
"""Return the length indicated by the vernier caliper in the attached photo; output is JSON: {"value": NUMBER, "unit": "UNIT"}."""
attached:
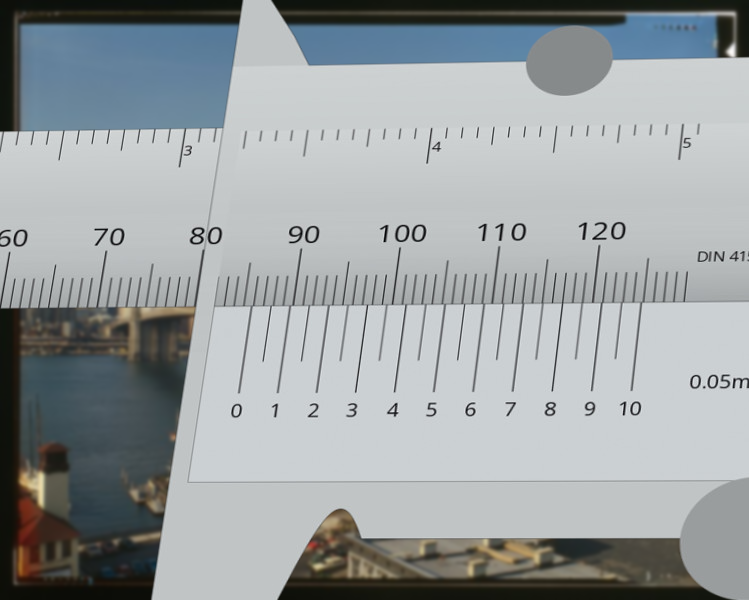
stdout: {"value": 85.8, "unit": "mm"}
